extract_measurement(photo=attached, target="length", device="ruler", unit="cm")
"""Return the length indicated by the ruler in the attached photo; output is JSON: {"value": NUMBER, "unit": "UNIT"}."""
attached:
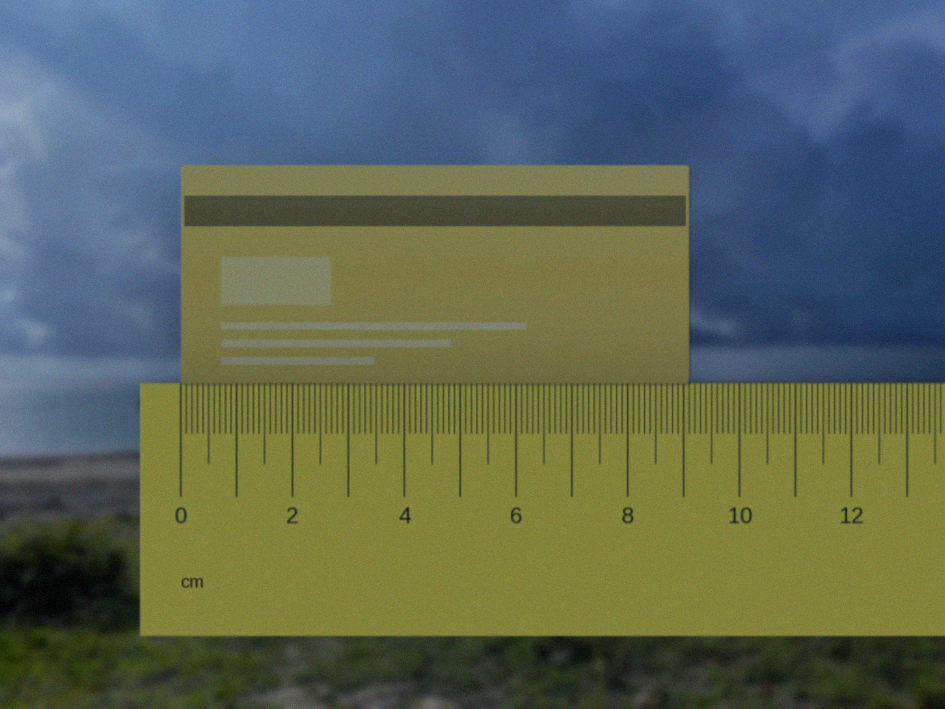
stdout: {"value": 9.1, "unit": "cm"}
